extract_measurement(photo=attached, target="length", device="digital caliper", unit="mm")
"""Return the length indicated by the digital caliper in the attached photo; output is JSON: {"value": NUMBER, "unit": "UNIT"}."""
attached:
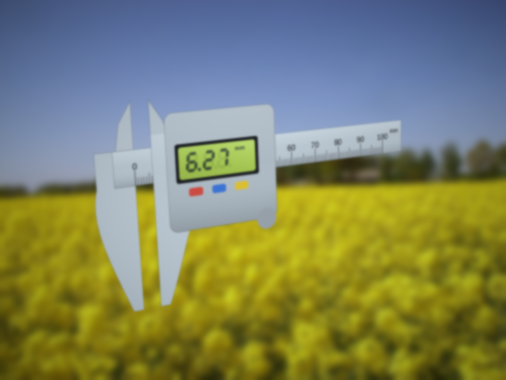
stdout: {"value": 6.27, "unit": "mm"}
